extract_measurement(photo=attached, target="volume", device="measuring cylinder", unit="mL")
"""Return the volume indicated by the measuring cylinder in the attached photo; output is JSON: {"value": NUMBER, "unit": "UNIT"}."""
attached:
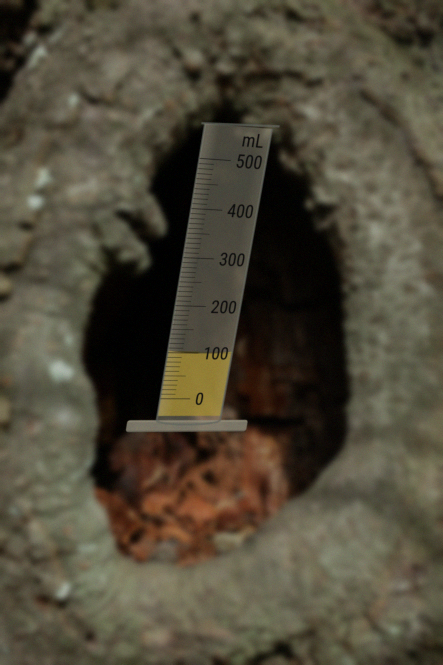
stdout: {"value": 100, "unit": "mL"}
